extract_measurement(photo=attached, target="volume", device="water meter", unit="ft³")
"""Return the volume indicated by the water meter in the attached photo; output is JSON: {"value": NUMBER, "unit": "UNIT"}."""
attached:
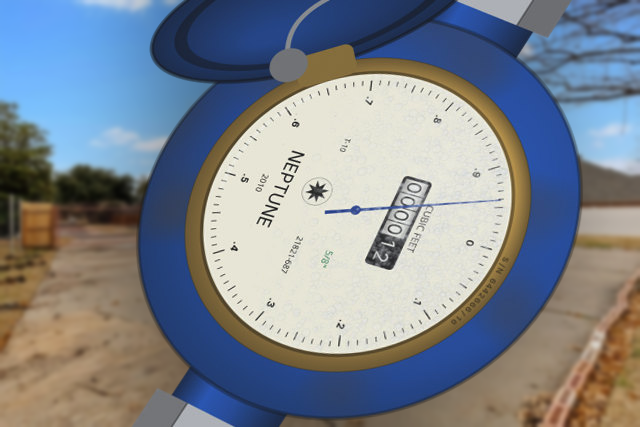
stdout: {"value": 11.94, "unit": "ft³"}
